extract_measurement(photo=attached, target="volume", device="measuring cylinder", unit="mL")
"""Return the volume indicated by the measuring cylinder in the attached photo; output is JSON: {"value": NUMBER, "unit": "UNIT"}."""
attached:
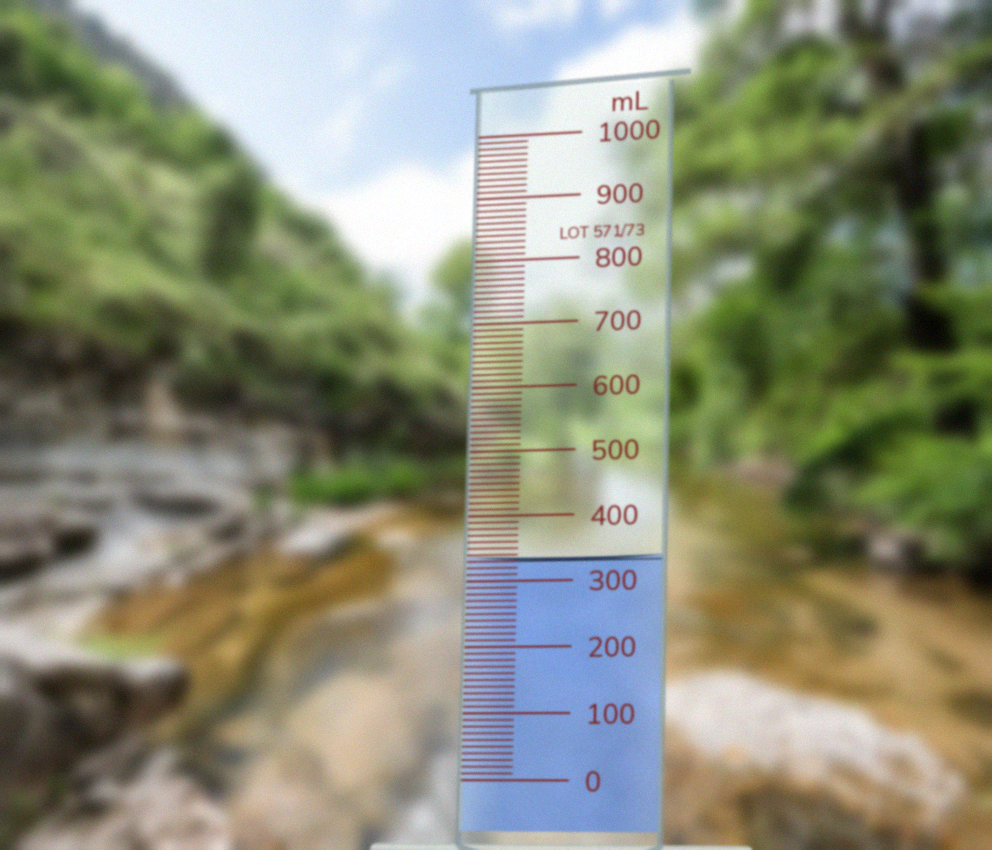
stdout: {"value": 330, "unit": "mL"}
